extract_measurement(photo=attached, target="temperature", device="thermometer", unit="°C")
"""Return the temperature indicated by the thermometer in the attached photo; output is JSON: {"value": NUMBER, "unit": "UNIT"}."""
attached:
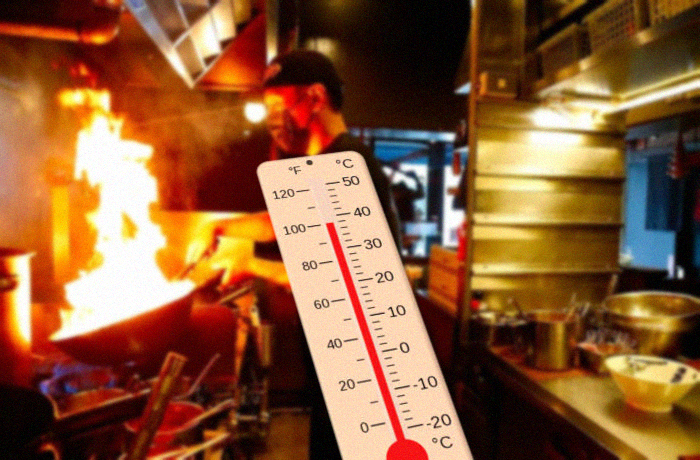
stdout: {"value": 38, "unit": "°C"}
